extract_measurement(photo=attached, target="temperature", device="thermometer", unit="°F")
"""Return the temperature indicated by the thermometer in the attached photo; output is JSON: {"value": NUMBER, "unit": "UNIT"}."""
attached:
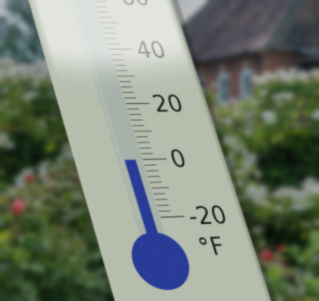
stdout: {"value": 0, "unit": "°F"}
